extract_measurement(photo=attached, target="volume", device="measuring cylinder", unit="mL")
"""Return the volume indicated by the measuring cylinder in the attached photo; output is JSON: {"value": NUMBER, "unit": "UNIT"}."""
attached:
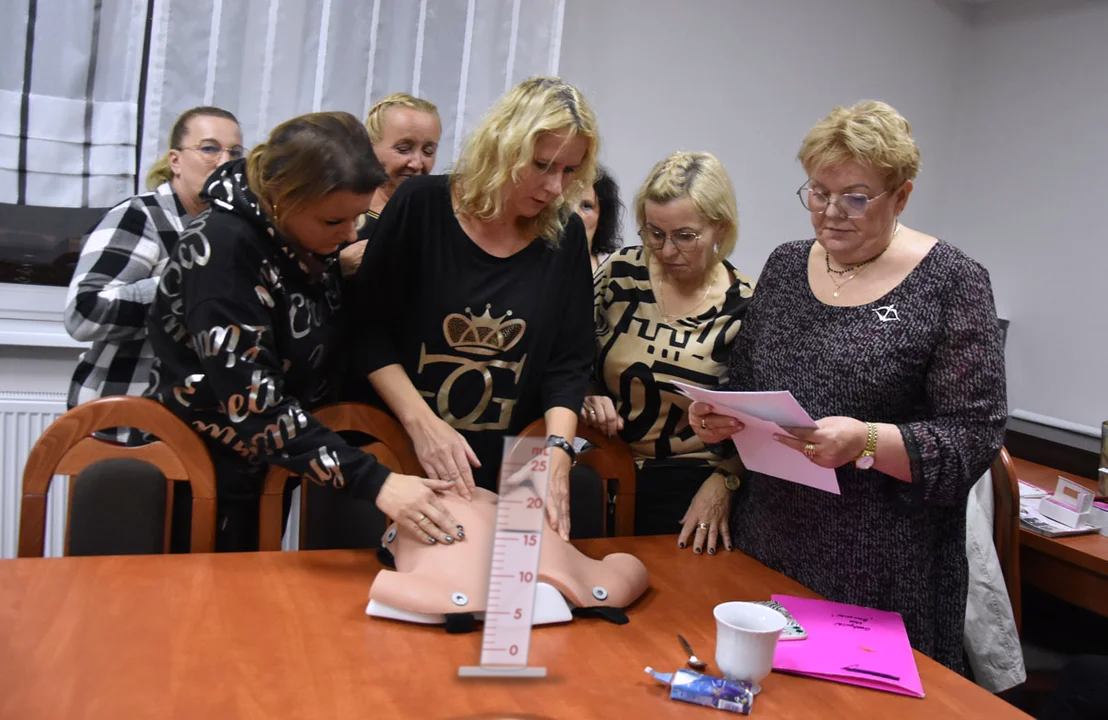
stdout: {"value": 16, "unit": "mL"}
